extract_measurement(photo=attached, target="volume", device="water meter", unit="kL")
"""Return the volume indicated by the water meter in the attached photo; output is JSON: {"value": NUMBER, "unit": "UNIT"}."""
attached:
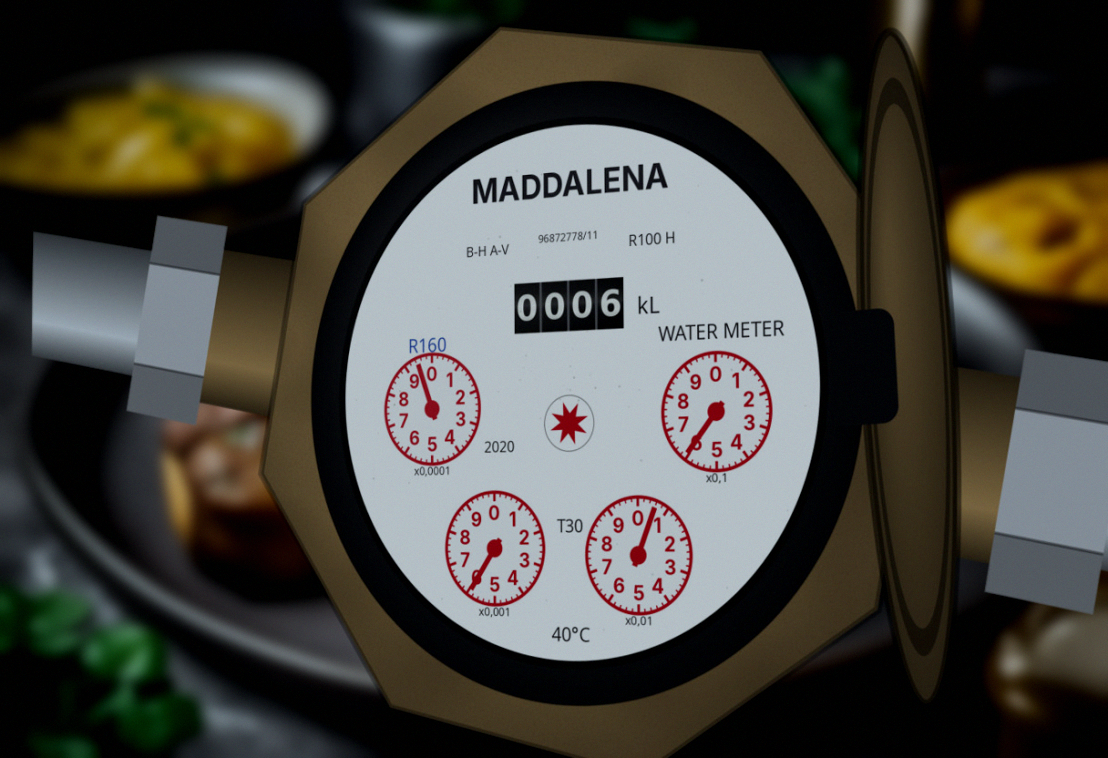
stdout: {"value": 6.6059, "unit": "kL"}
